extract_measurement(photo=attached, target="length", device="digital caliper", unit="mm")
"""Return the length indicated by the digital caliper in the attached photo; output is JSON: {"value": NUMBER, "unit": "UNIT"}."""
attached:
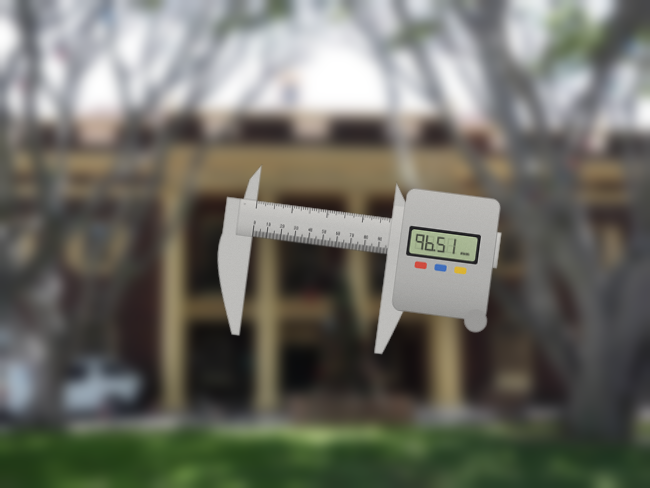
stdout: {"value": 96.51, "unit": "mm"}
